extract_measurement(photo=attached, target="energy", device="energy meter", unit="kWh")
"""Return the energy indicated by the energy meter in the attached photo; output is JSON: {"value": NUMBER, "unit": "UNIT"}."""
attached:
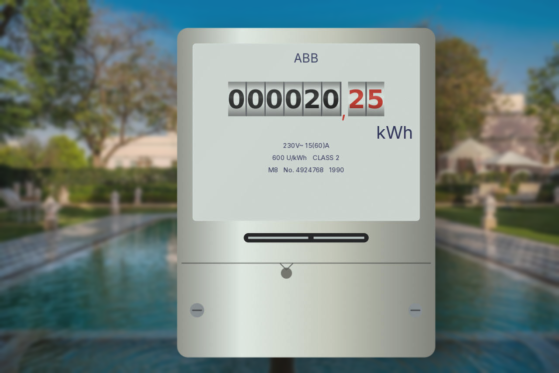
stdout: {"value": 20.25, "unit": "kWh"}
